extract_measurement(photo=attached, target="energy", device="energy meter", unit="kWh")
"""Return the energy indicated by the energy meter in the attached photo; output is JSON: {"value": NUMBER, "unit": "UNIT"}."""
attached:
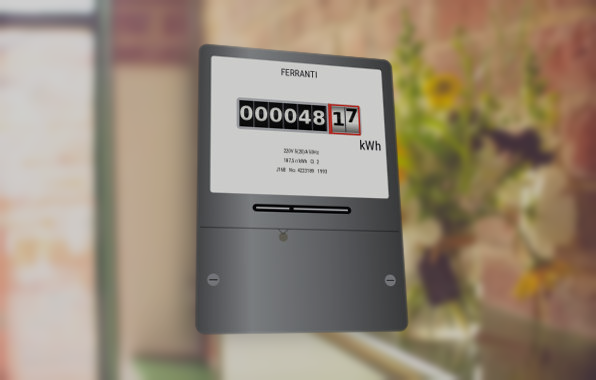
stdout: {"value": 48.17, "unit": "kWh"}
